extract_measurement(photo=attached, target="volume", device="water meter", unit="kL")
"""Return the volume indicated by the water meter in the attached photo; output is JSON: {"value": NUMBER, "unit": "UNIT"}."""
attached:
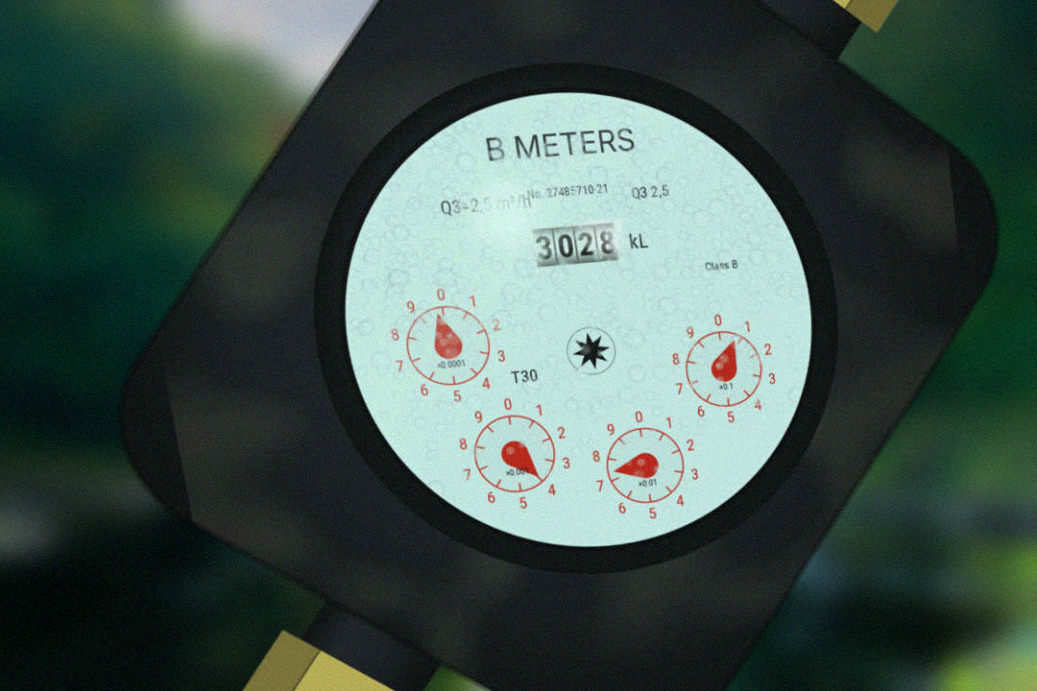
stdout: {"value": 3028.0739, "unit": "kL"}
